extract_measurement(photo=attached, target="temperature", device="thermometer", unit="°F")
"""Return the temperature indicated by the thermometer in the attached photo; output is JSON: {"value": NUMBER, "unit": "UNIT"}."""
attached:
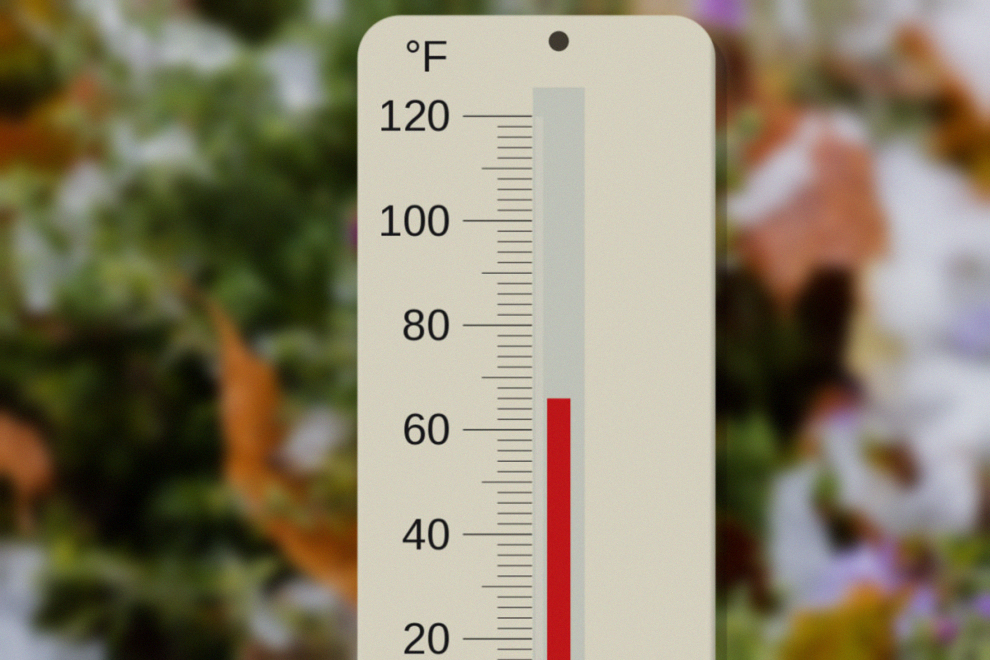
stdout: {"value": 66, "unit": "°F"}
